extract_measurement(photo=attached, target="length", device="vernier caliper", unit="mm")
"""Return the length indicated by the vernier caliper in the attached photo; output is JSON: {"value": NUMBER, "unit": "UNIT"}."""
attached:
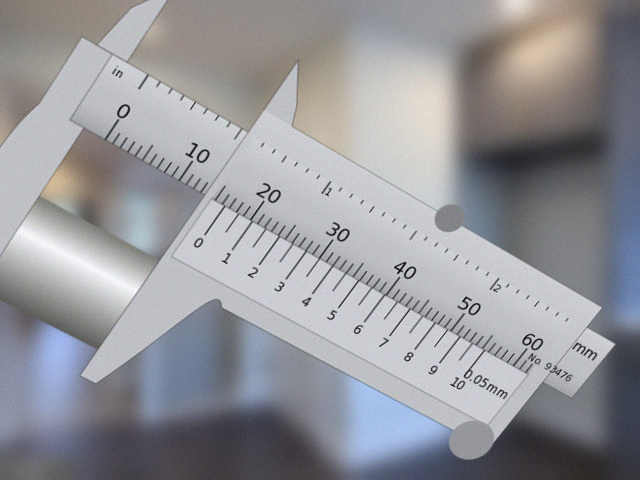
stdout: {"value": 16.4, "unit": "mm"}
